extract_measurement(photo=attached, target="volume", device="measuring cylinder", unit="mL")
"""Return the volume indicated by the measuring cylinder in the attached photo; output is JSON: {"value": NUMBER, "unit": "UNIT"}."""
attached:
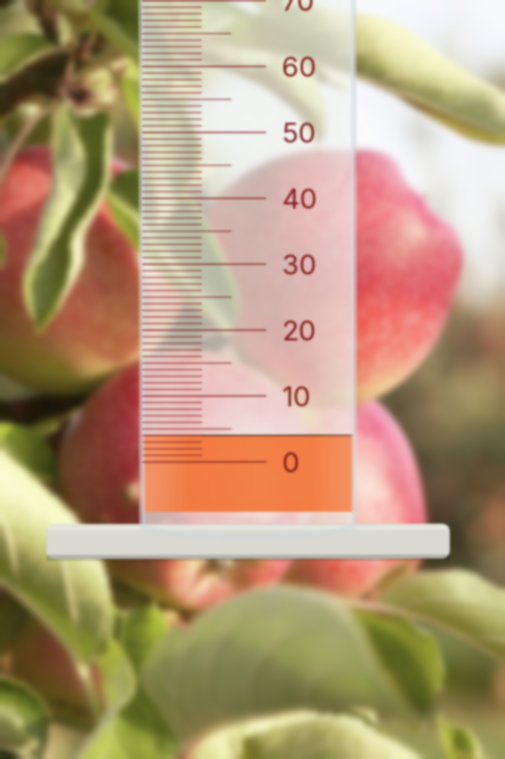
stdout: {"value": 4, "unit": "mL"}
